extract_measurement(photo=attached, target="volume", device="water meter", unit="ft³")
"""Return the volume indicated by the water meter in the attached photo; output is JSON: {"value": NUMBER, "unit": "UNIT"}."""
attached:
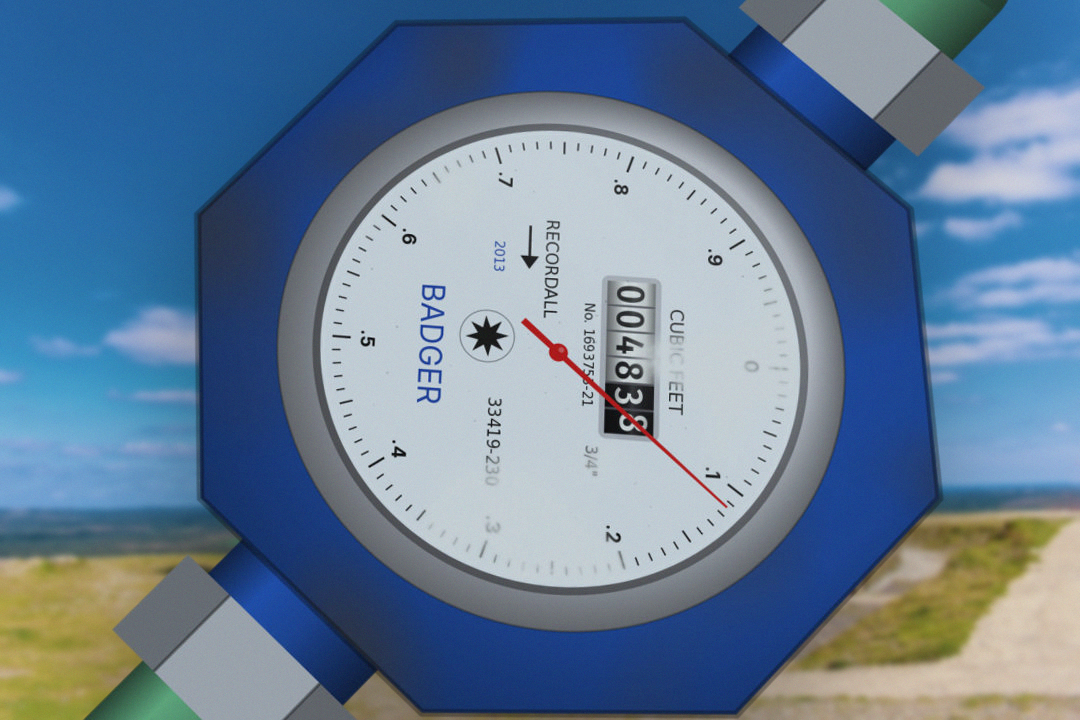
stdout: {"value": 4838.11, "unit": "ft³"}
